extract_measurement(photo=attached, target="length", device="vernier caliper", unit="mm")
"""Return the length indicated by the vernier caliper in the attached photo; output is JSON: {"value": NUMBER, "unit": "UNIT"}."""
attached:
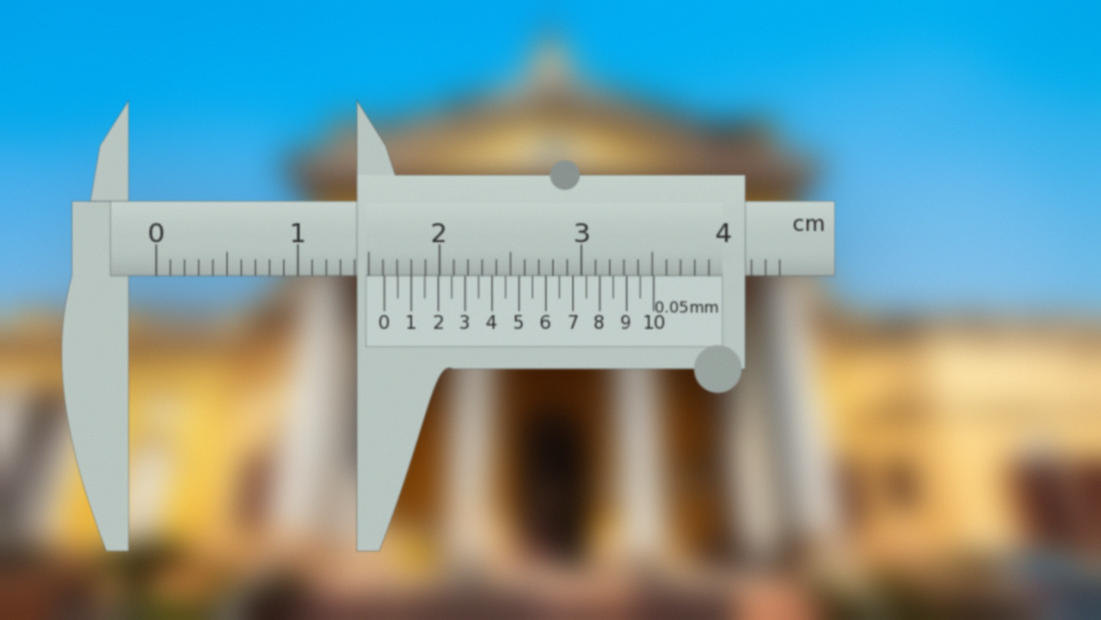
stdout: {"value": 16.1, "unit": "mm"}
